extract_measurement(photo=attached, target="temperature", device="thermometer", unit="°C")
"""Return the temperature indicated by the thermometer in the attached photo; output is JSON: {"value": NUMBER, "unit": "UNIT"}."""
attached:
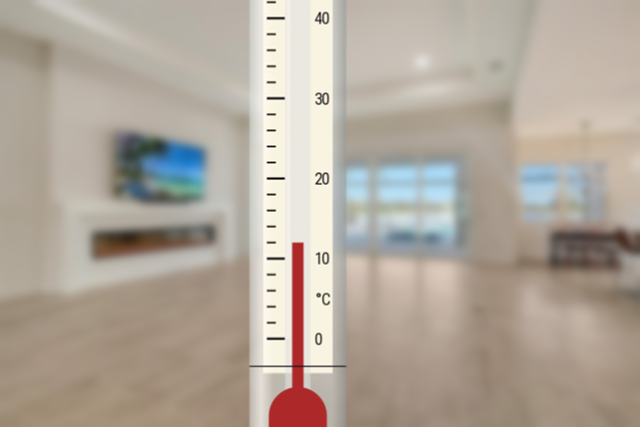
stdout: {"value": 12, "unit": "°C"}
